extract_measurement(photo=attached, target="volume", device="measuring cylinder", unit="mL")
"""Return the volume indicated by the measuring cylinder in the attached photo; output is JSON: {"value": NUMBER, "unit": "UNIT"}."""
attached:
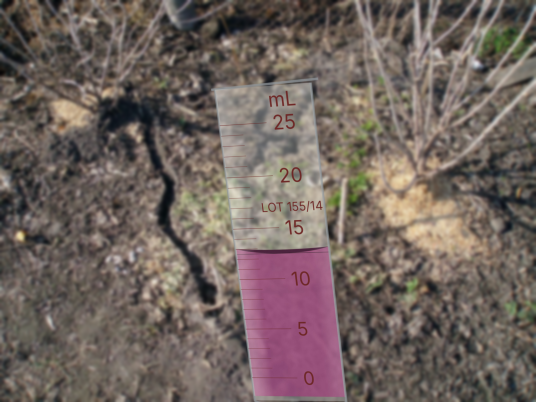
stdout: {"value": 12.5, "unit": "mL"}
